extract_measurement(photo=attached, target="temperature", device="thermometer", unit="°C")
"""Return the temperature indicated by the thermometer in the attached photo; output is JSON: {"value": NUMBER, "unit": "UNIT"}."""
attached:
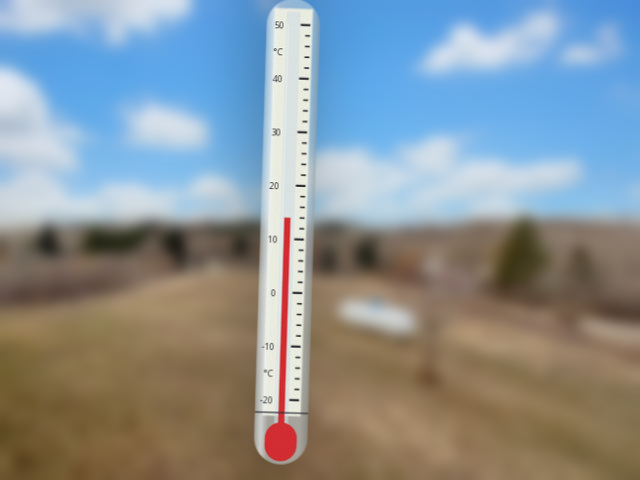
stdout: {"value": 14, "unit": "°C"}
